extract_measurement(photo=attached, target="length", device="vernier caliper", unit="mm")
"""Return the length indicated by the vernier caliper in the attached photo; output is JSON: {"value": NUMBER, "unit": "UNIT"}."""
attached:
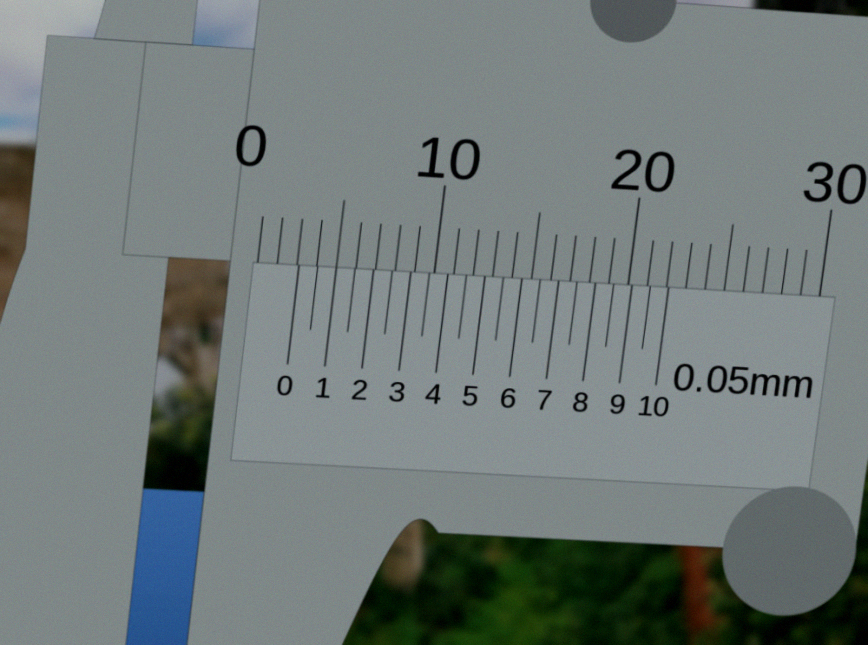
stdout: {"value": 3.1, "unit": "mm"}
